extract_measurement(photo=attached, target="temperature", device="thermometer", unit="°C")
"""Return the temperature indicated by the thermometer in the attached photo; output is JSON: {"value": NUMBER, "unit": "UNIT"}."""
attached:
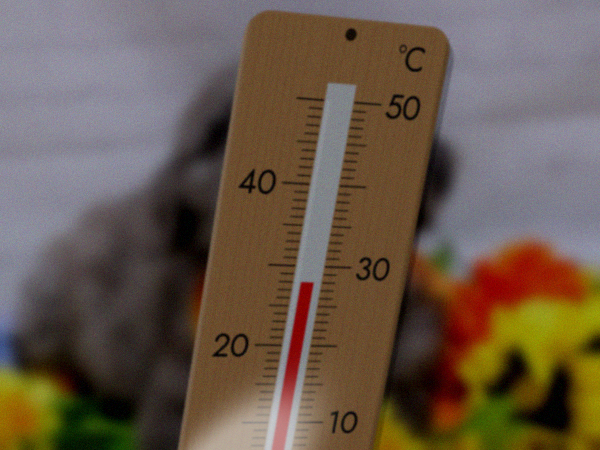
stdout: {"value": 28, "unit": "°C"}
